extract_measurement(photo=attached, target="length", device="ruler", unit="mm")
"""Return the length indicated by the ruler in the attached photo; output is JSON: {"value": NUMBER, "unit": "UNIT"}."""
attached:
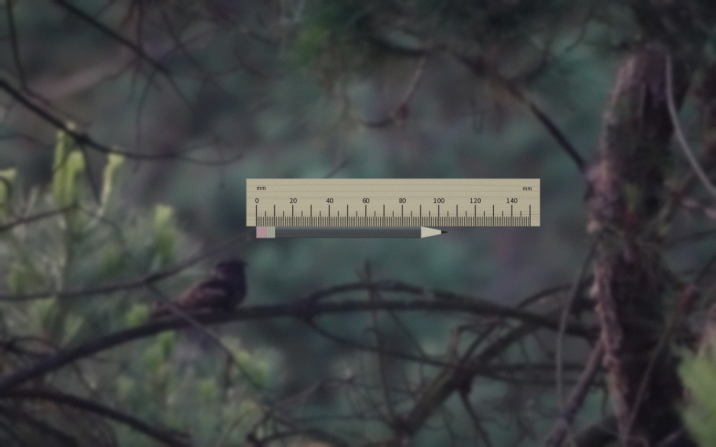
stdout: {"value": 105, "unit": "mm"}
